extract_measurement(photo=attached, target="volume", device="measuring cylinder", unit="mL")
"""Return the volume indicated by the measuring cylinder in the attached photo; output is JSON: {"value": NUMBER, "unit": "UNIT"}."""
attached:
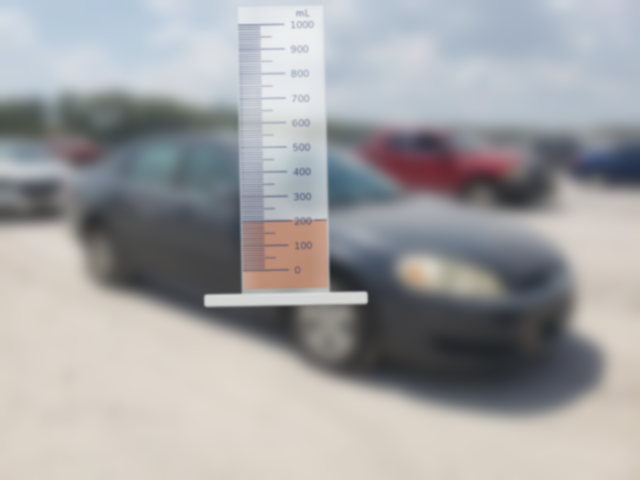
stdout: {"value": 200, "unit": "mL"}
